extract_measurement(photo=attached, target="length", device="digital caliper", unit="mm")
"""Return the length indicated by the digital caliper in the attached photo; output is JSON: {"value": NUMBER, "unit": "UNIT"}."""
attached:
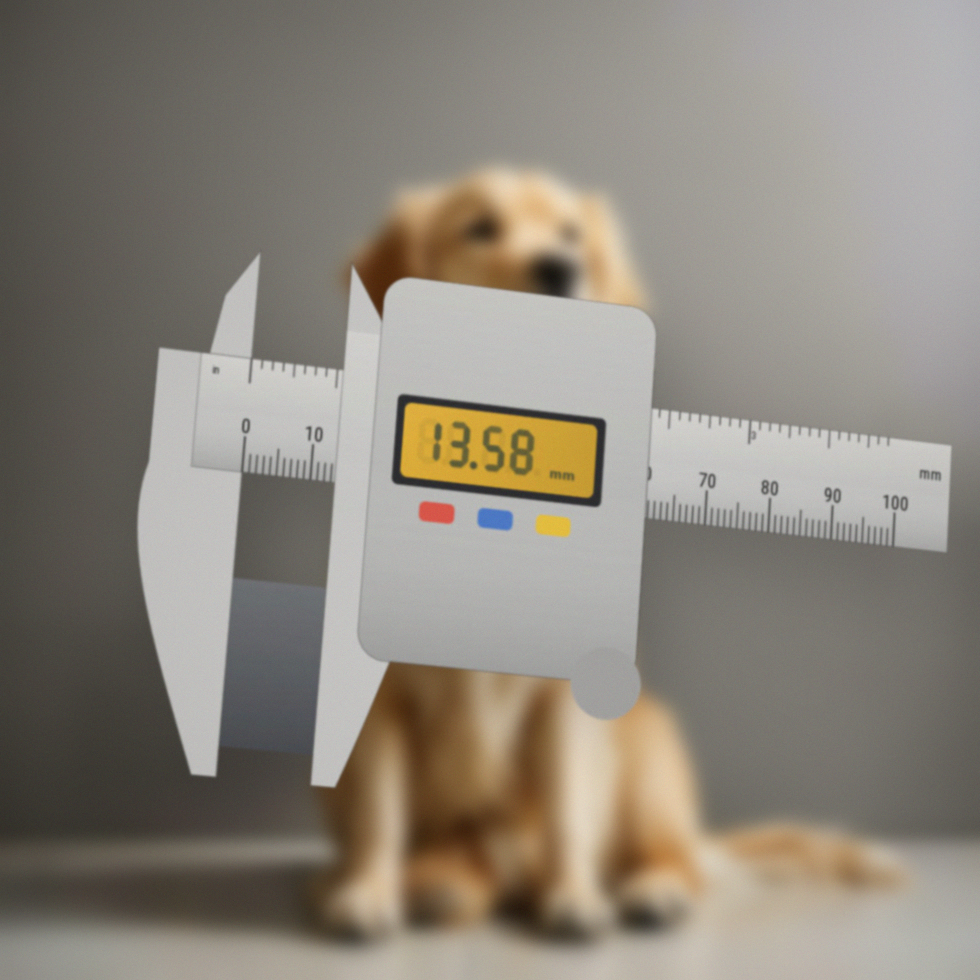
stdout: {"value": 13.58, "unit": "mm"}
